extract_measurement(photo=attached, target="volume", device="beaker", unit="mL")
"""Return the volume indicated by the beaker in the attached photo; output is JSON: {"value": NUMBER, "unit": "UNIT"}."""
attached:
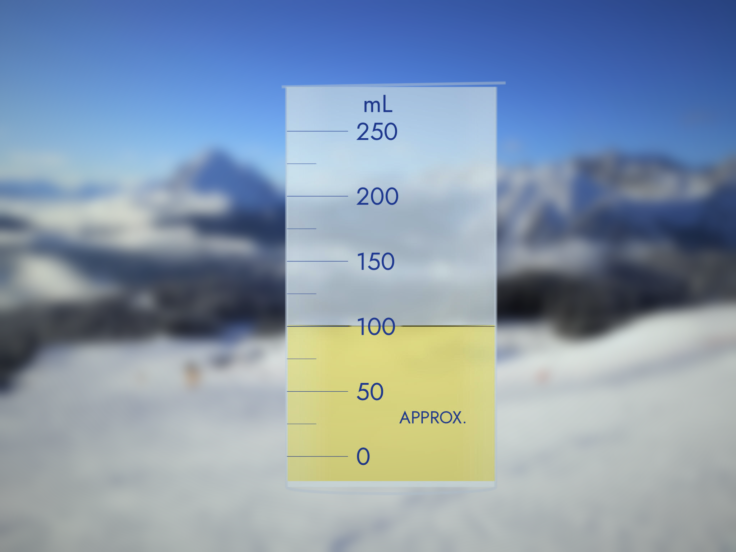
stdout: {"value": 100, "unit": "mL"}
